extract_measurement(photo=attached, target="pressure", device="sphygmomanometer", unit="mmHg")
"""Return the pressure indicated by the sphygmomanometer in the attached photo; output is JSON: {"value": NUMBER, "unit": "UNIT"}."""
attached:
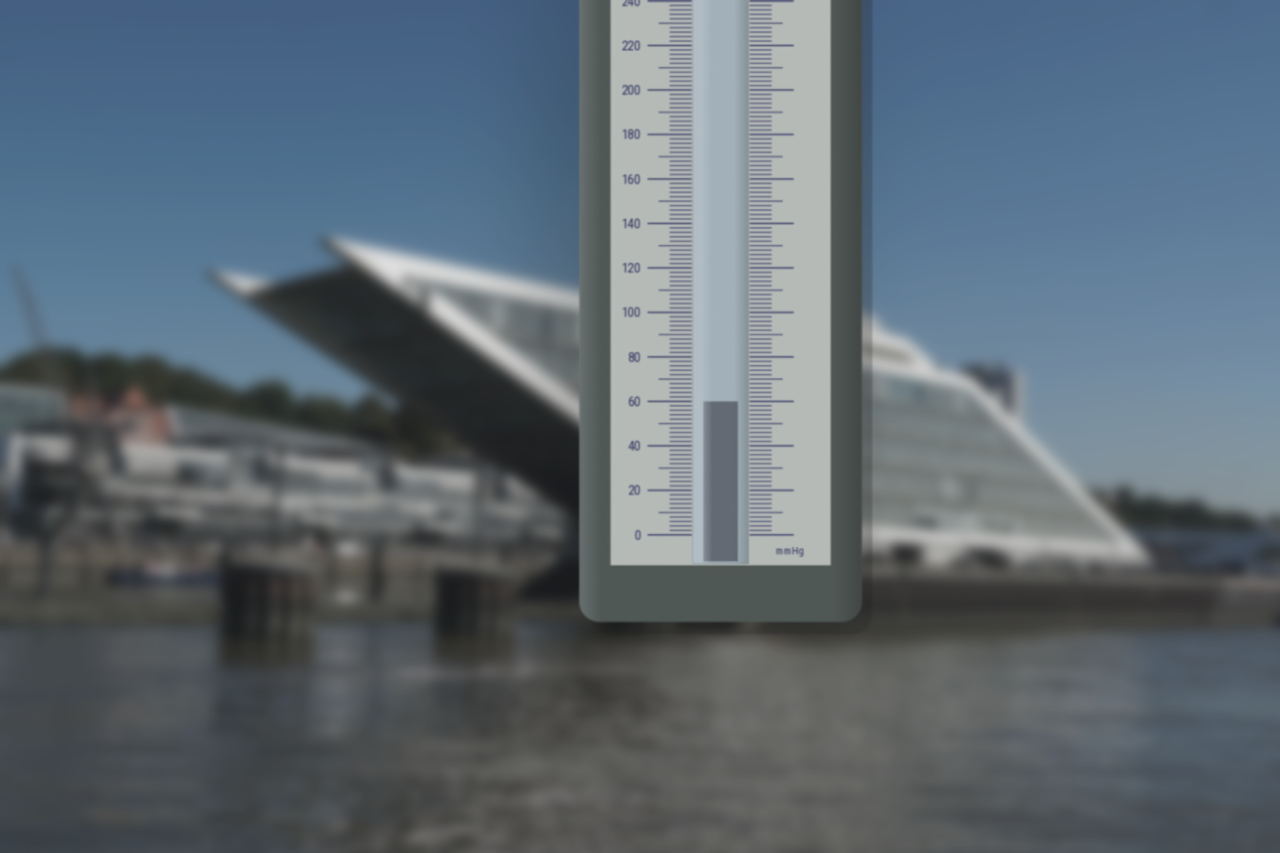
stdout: {"value": 60, "unit": "mmHg"}
